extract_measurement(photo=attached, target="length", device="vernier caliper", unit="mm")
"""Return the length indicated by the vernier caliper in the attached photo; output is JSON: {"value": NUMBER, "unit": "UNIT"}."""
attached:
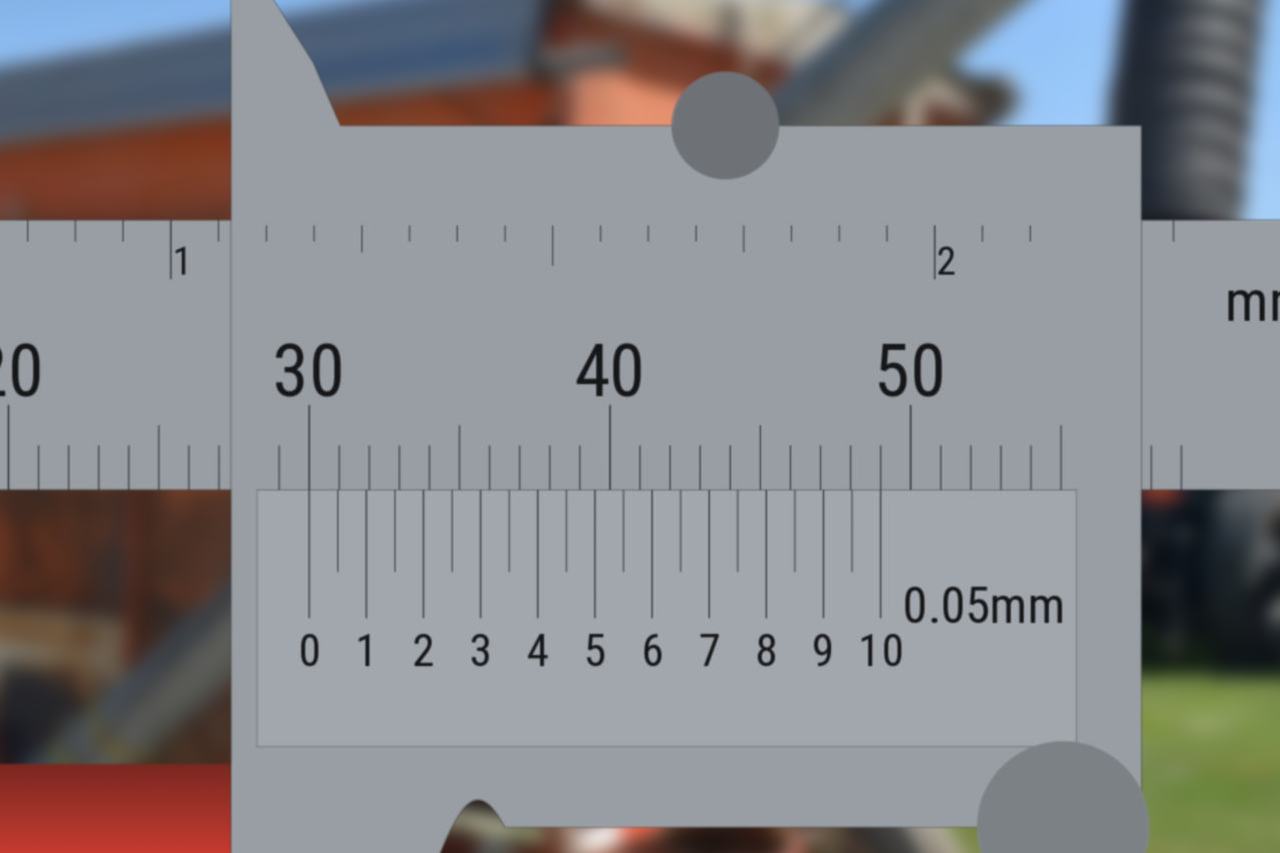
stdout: {"value": 30.00, "unit": "mm"}
